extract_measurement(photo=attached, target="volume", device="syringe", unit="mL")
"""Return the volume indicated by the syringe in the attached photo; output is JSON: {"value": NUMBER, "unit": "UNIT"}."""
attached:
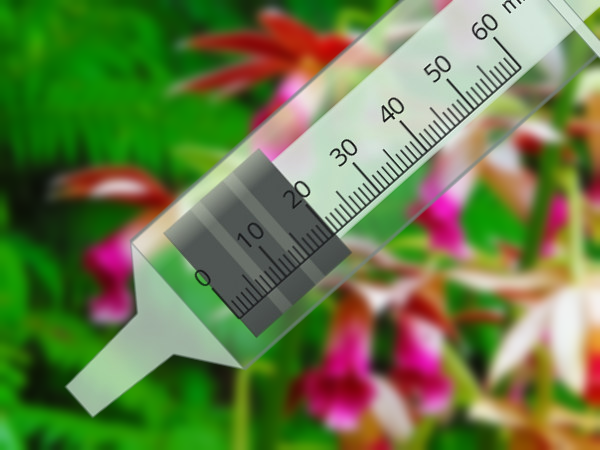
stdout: {"value": 0, "unit": "mL"}
